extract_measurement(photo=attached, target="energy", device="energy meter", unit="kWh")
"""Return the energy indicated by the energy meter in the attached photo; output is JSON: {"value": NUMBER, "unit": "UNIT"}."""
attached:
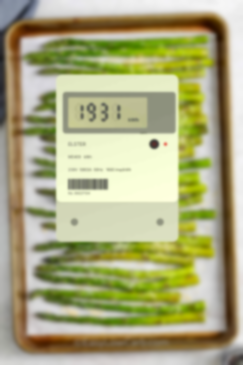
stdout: {"value": 1931, "unit": "kWh"}
